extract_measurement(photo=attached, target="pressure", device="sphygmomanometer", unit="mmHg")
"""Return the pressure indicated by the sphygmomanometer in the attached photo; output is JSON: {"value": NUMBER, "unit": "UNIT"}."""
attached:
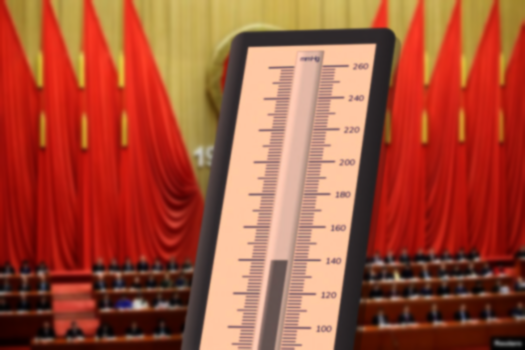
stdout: {"value": 140, "unit": "mmHg"}
